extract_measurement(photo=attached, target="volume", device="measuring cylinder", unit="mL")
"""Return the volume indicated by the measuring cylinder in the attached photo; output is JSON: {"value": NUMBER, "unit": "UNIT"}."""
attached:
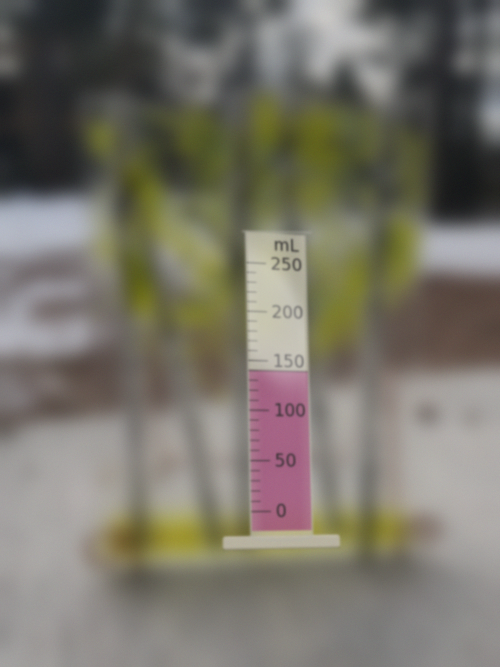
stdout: {"value": 140, "unit": "mL"}
